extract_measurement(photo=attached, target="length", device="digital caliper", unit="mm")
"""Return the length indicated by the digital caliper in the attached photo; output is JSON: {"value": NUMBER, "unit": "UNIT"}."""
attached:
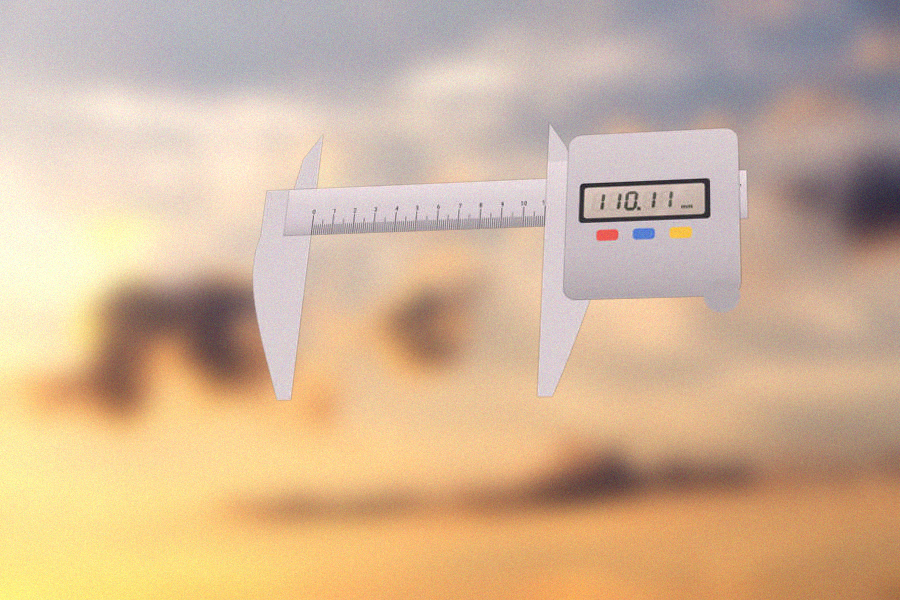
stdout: {"value": 110.11, "unit": "mm"}
